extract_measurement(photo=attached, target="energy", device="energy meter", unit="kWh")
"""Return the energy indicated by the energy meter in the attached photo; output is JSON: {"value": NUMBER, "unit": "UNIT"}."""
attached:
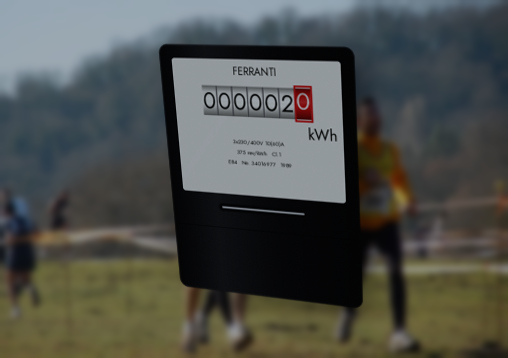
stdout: {"value": 2.0, "unit": "kWh"}
